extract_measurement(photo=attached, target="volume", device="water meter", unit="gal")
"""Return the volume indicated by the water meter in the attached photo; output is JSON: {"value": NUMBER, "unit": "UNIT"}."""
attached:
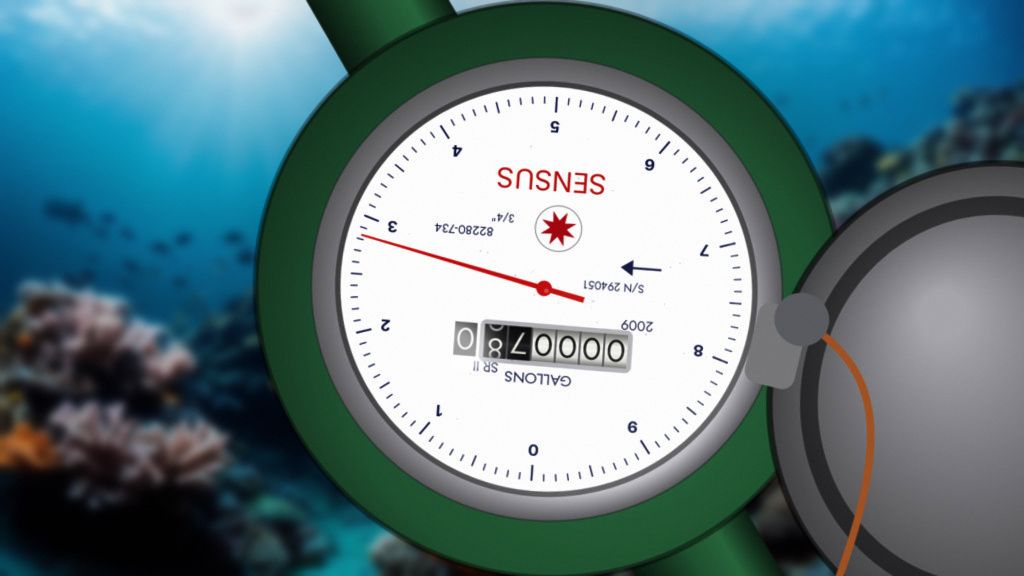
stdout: {"value": 782.8, "unit": "gal"}
